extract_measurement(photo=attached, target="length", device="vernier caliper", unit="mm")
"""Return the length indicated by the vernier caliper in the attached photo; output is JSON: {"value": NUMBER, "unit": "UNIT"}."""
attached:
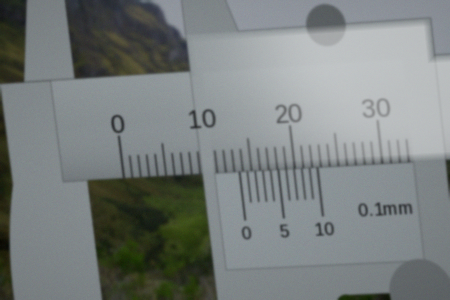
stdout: {"value": 13.6, "unit": "mm"}
